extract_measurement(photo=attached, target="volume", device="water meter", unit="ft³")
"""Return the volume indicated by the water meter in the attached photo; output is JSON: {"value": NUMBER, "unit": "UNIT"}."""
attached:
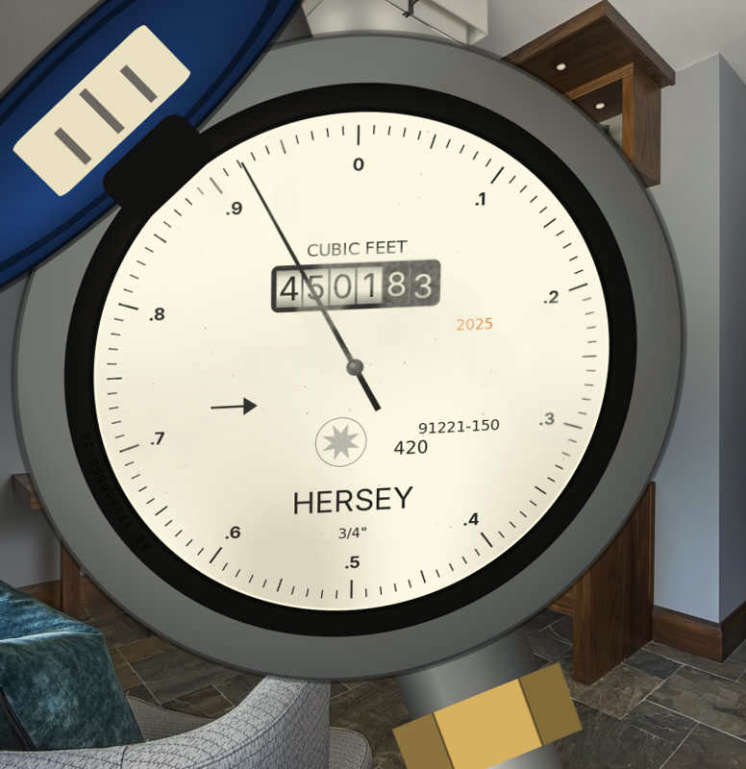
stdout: {"value": 450182.92, "unit": "ft³"}
